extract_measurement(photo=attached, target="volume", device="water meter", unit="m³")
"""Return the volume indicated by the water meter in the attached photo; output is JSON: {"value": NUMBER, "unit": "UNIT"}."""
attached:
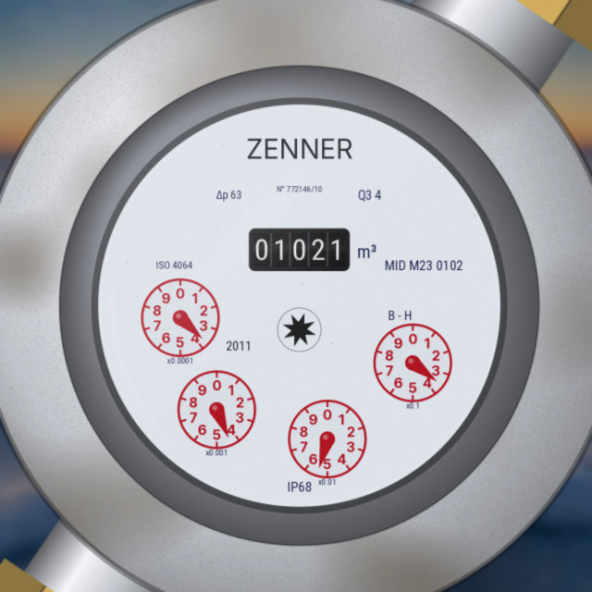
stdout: {"value": 1021.3543, "unit": "m³"}
